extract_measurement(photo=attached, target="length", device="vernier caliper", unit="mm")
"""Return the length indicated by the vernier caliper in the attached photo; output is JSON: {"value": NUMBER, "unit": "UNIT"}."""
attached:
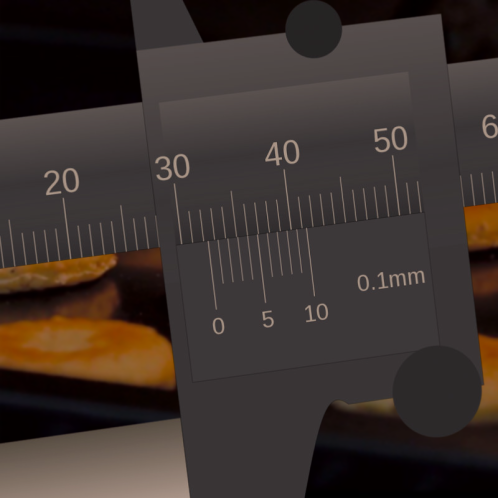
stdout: {"value": 32.4, "unit": "mm"}
